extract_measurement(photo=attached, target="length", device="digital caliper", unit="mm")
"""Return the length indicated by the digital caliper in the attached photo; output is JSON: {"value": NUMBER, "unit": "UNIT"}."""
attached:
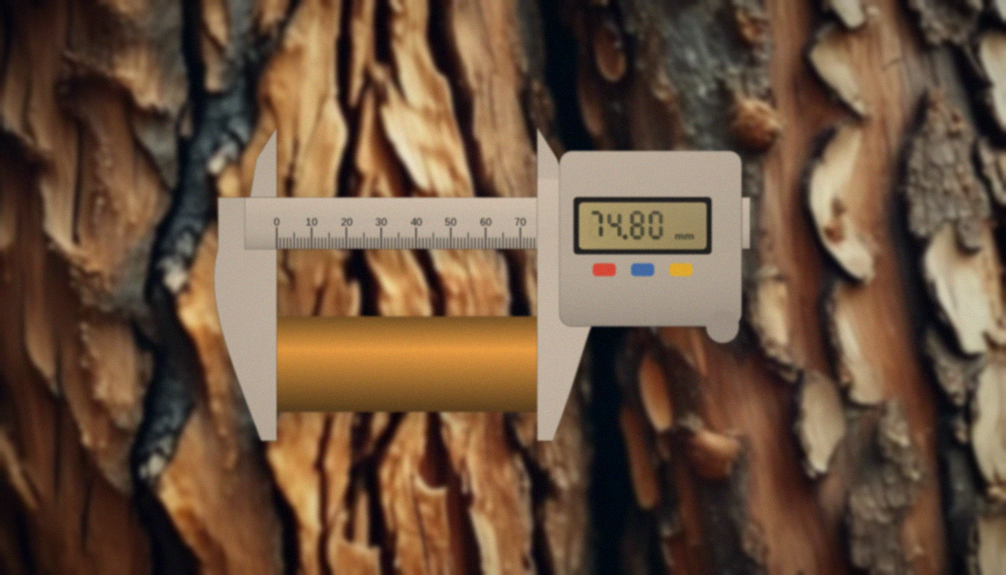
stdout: {"value": 74.80, "unit": "mm"}
